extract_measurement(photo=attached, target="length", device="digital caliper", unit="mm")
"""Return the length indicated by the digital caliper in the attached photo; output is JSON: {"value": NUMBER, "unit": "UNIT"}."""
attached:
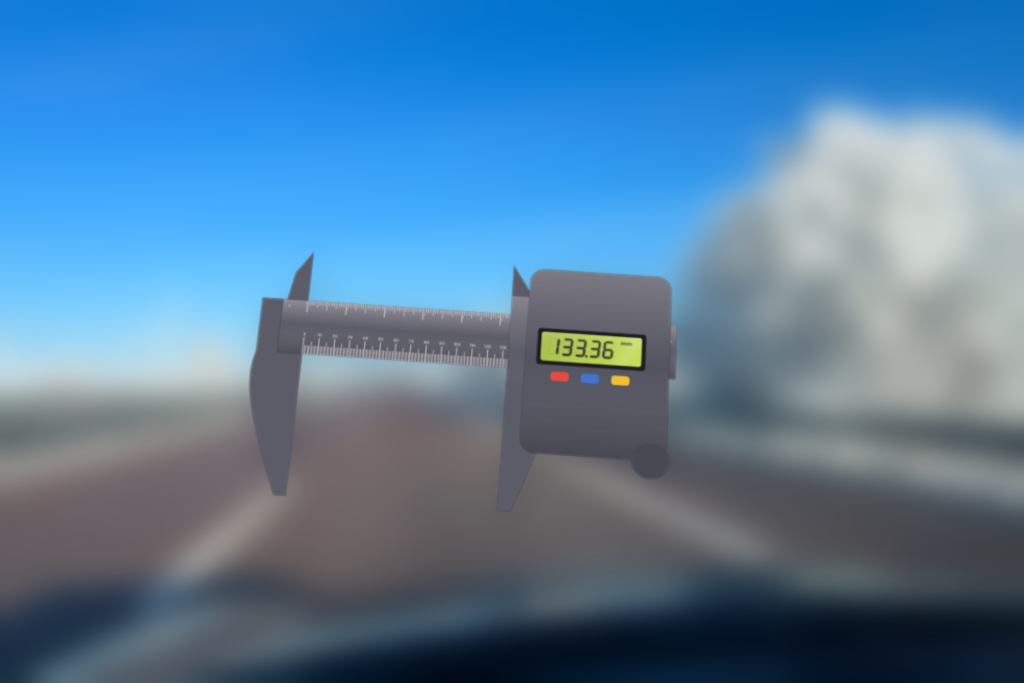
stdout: {"value": 133.36, "unit": "mm"}
